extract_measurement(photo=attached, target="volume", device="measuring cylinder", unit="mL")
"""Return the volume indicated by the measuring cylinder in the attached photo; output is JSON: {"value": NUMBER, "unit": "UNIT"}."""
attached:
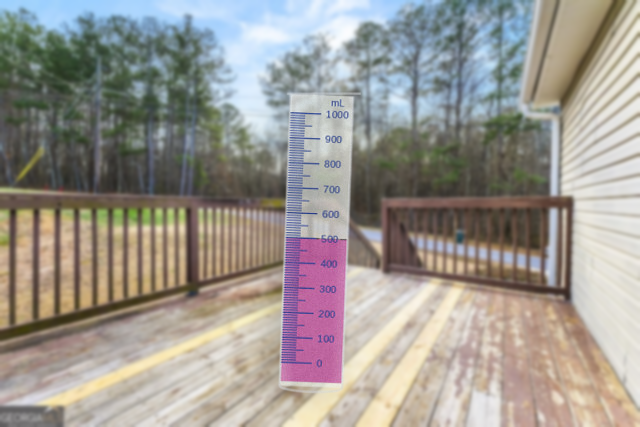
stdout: {"value": 500, "unit": "mL"}
